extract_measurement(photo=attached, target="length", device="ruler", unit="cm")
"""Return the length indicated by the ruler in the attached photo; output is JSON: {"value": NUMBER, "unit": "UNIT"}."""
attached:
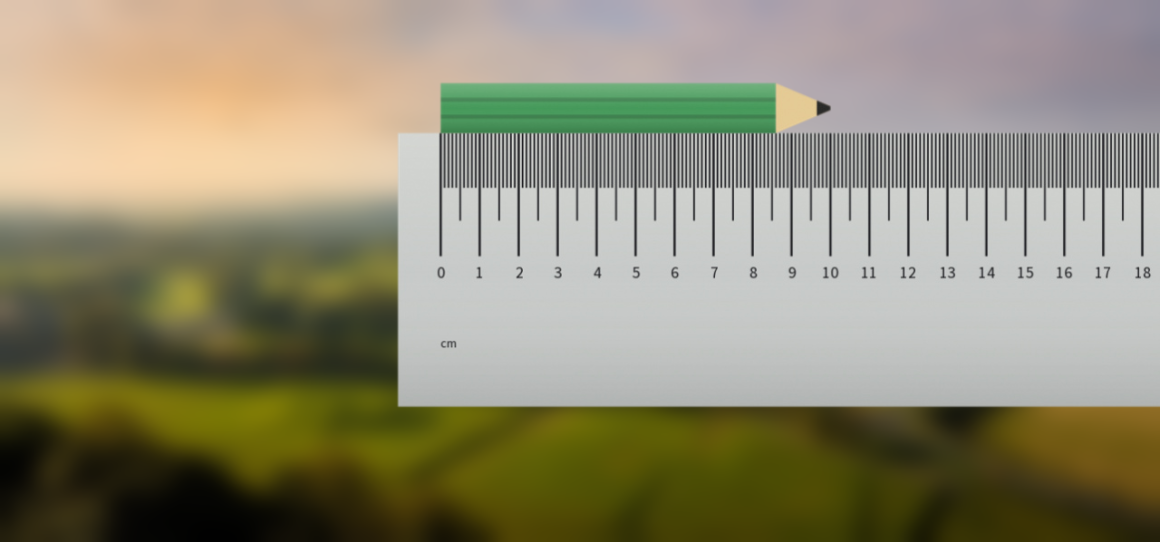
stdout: {"value": 10, "unit": "cm"}
